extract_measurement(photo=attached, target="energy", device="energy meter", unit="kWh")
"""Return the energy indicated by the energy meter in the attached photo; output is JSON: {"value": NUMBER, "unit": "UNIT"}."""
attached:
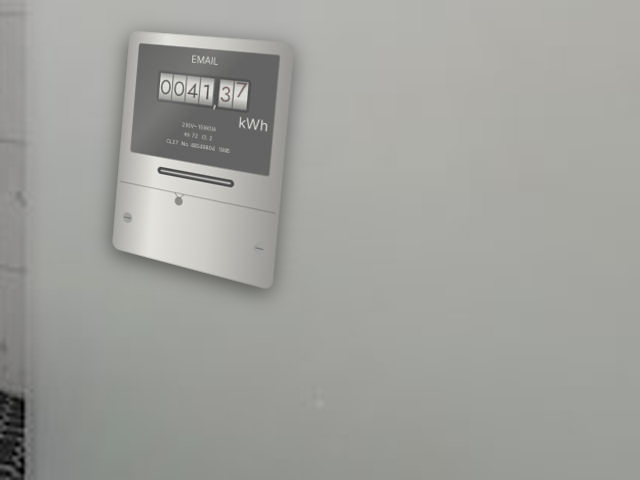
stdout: {"value": 41.37, "unit": "kWh"}
